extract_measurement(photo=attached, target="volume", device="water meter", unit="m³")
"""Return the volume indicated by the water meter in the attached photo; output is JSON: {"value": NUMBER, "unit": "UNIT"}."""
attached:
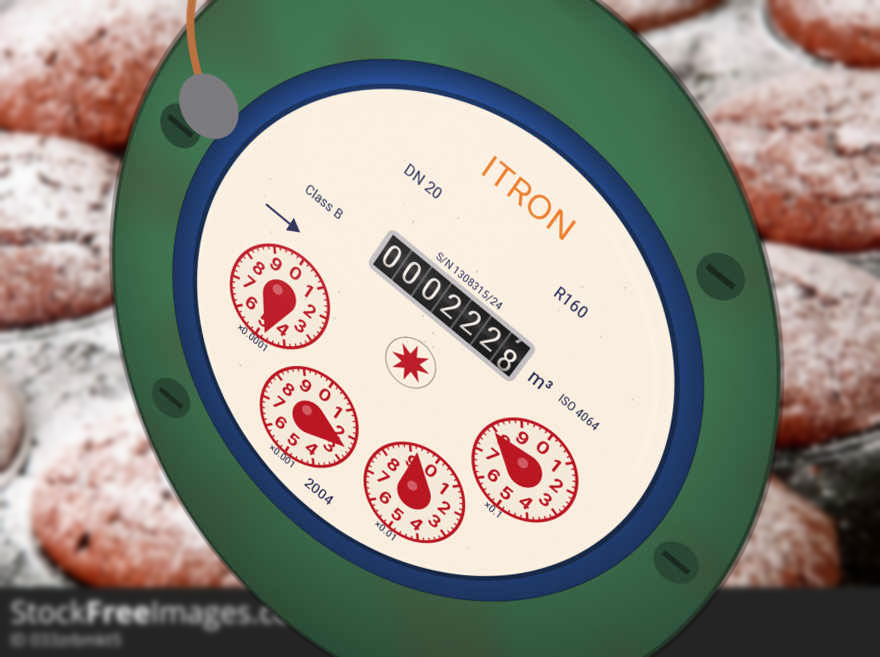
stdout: {"value": 2227.7924, "unit": "m³"}
